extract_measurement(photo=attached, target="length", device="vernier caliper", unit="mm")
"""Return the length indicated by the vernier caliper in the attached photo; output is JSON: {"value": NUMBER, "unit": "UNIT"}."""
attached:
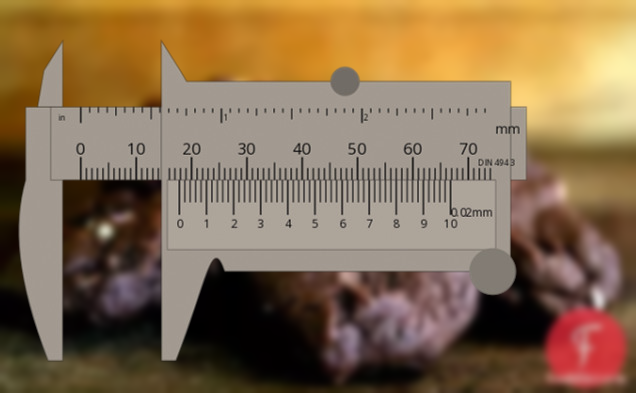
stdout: {"value": 17.8, "unit": "mm"}
